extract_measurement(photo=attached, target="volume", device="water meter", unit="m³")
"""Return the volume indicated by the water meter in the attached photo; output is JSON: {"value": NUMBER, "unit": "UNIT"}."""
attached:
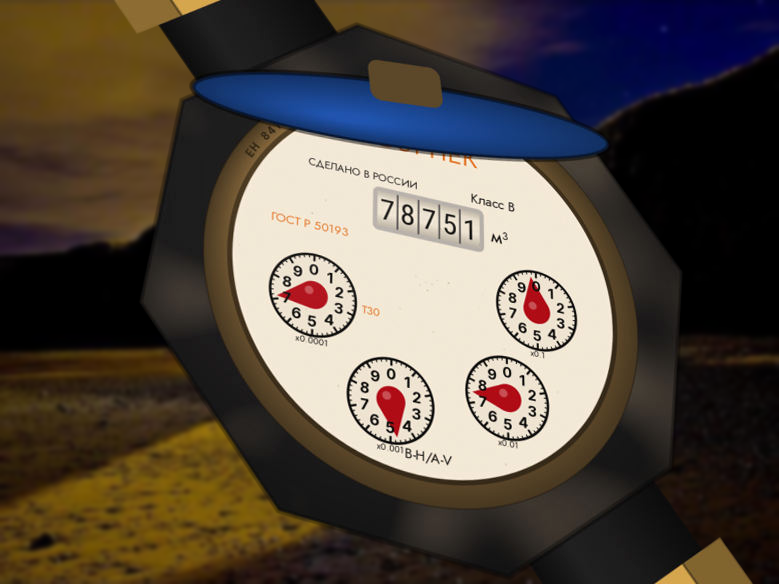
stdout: {"value": 78750.9747, "unit": "m³"}
